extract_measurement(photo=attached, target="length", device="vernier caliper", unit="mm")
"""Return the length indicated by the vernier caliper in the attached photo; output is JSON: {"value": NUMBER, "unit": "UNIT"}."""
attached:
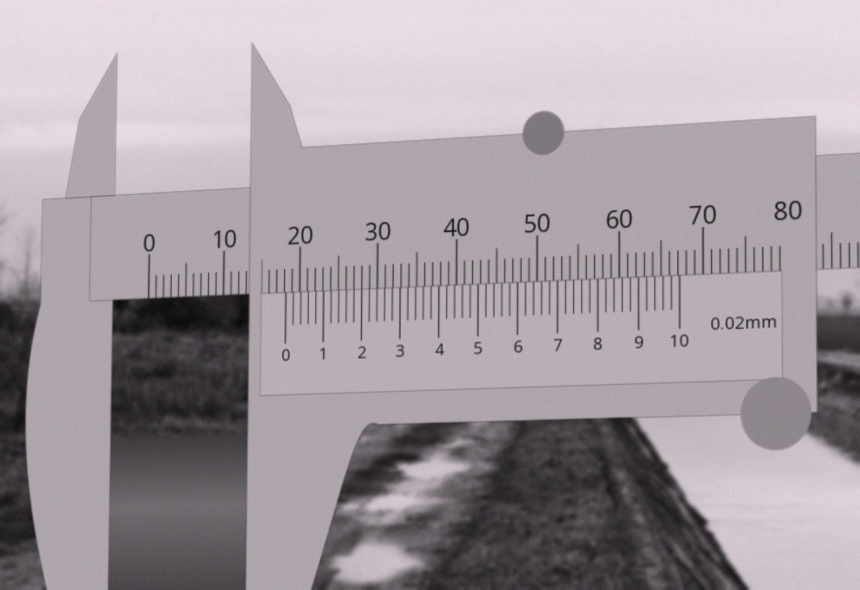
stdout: {"value": 18.2, "unit": "mm"}
